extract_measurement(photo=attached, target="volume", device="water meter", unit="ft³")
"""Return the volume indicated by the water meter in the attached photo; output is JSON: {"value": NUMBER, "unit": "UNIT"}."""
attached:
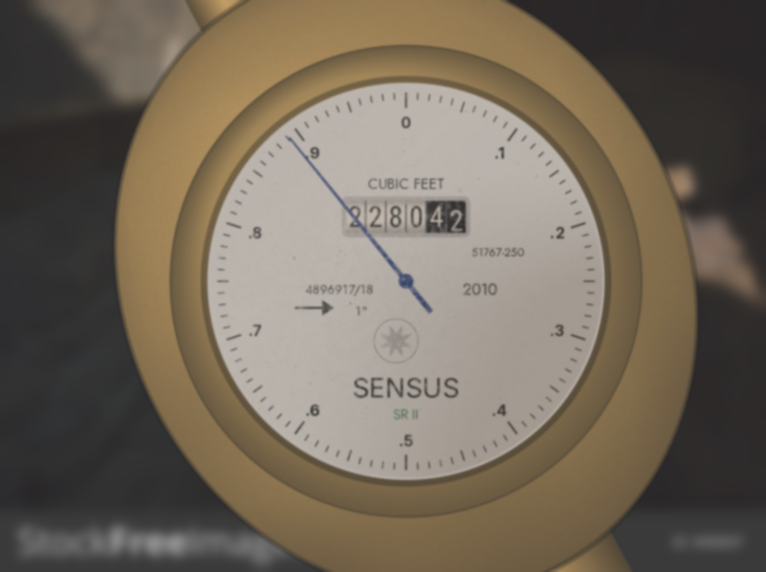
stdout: {"value": 228041.89, "unit": "ft³"}
